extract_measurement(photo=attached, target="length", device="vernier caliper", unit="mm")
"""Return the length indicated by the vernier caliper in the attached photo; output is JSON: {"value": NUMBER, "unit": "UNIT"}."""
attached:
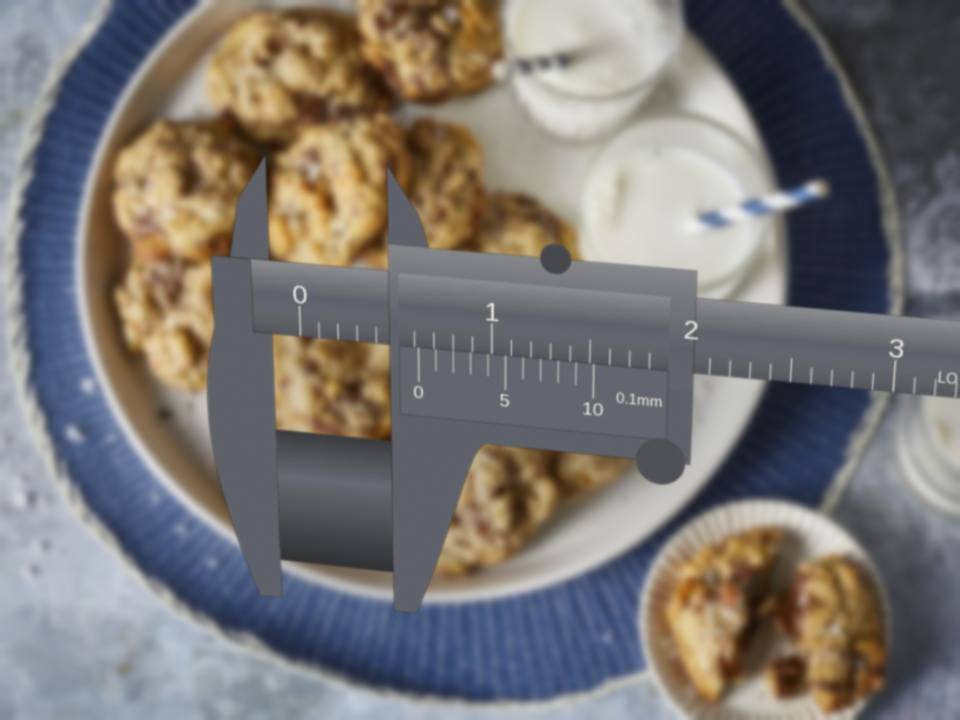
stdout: {"value": 6.2, "unit": "mm"}
